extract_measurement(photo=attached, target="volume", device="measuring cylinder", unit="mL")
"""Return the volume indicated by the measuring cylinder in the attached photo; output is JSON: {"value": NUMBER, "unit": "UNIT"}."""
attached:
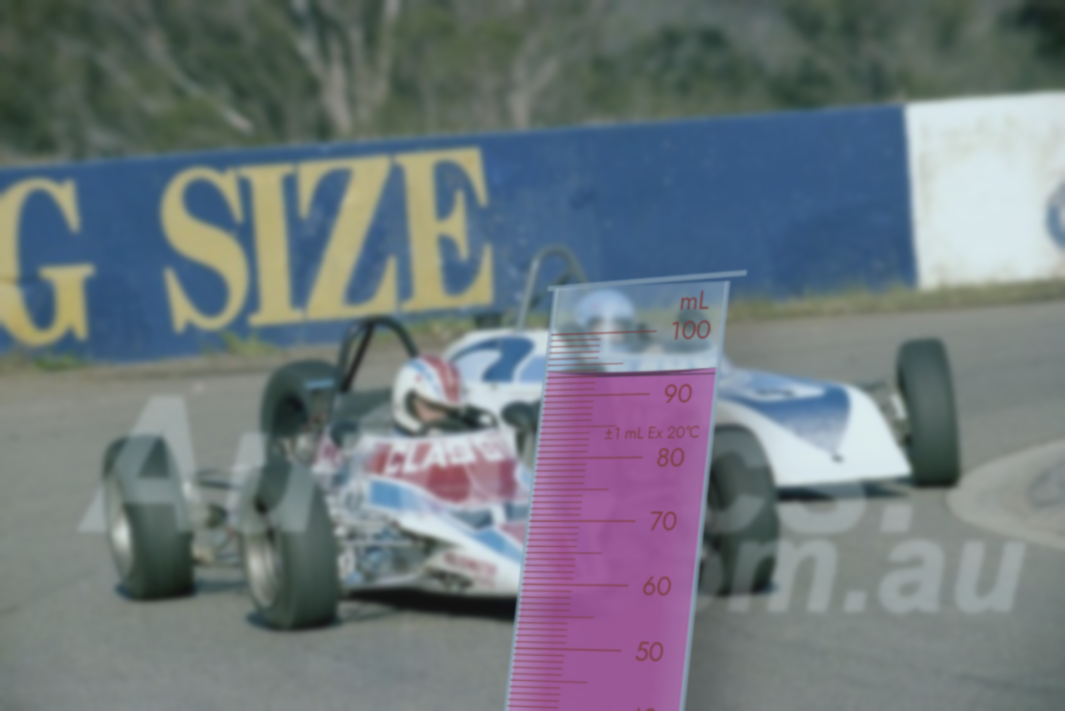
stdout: {"value": 93, "unit": "mL"}
